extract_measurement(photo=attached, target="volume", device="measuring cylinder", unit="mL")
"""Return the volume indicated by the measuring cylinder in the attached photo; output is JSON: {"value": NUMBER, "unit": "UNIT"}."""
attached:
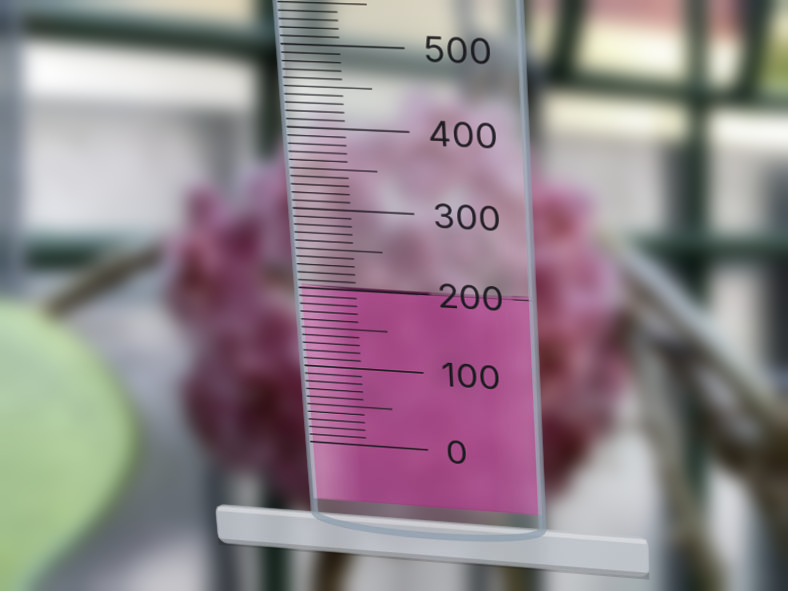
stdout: {"value": 200, "unit": "mL"}
